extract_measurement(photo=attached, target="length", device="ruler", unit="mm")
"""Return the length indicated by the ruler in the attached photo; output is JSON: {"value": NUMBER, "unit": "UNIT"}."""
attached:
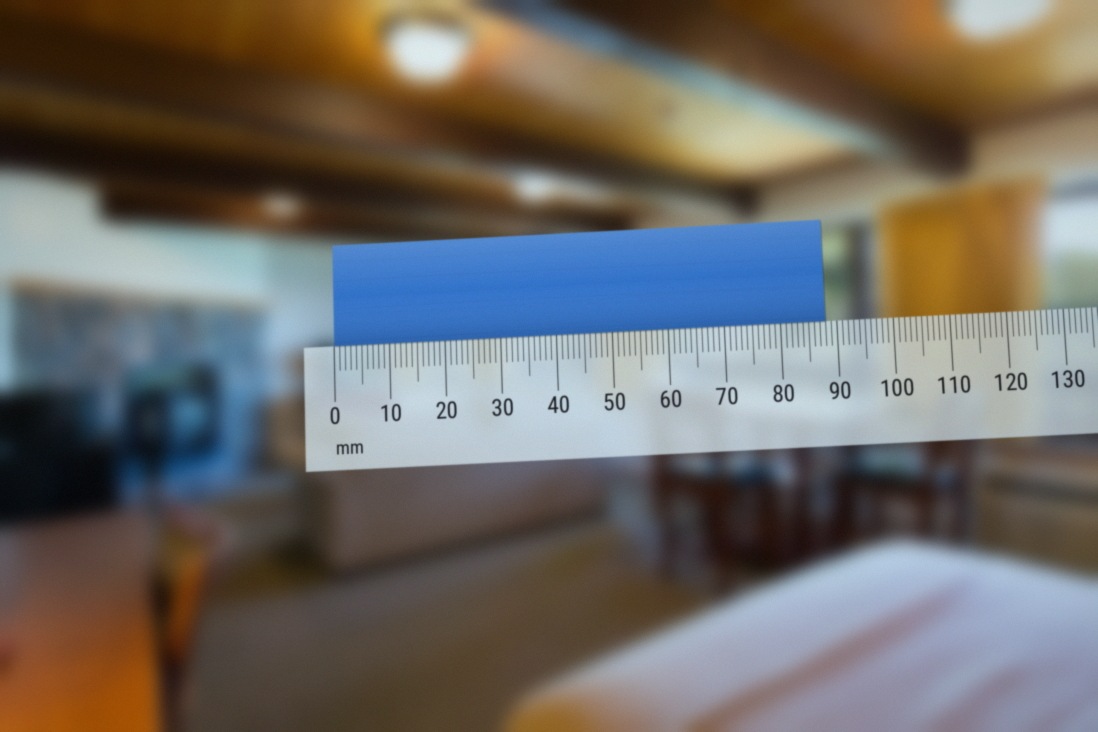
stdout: {"value": 88, "unit": "mm"}
